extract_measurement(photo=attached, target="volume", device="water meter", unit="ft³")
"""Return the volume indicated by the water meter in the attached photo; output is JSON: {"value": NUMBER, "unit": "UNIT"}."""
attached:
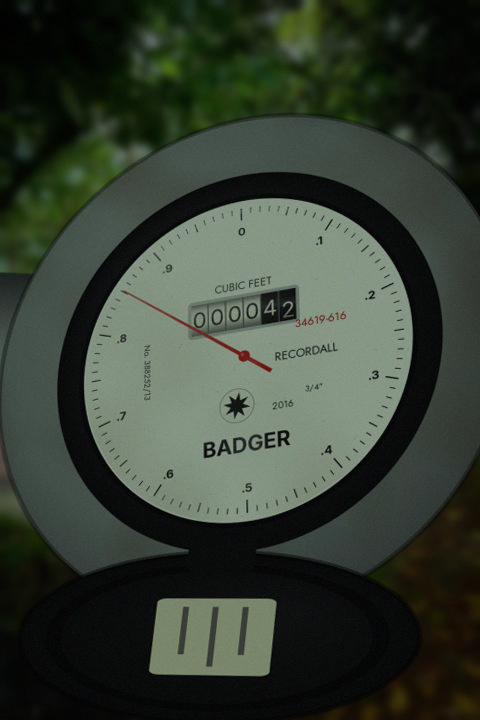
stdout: {"value": 41.85, "unit": "ft³"}
